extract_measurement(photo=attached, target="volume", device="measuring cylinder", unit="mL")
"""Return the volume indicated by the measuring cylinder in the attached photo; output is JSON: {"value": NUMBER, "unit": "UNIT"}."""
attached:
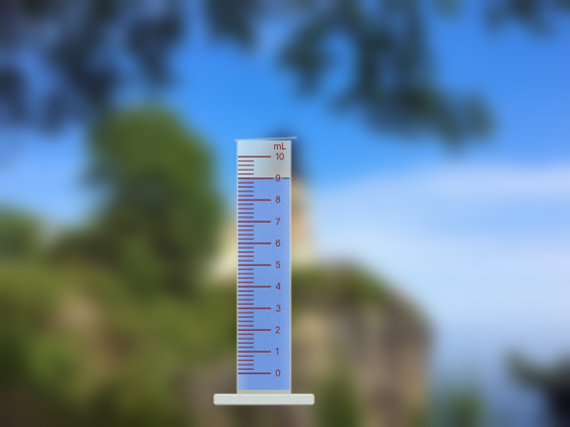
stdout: {"value": 9, "unit": "mL"}
